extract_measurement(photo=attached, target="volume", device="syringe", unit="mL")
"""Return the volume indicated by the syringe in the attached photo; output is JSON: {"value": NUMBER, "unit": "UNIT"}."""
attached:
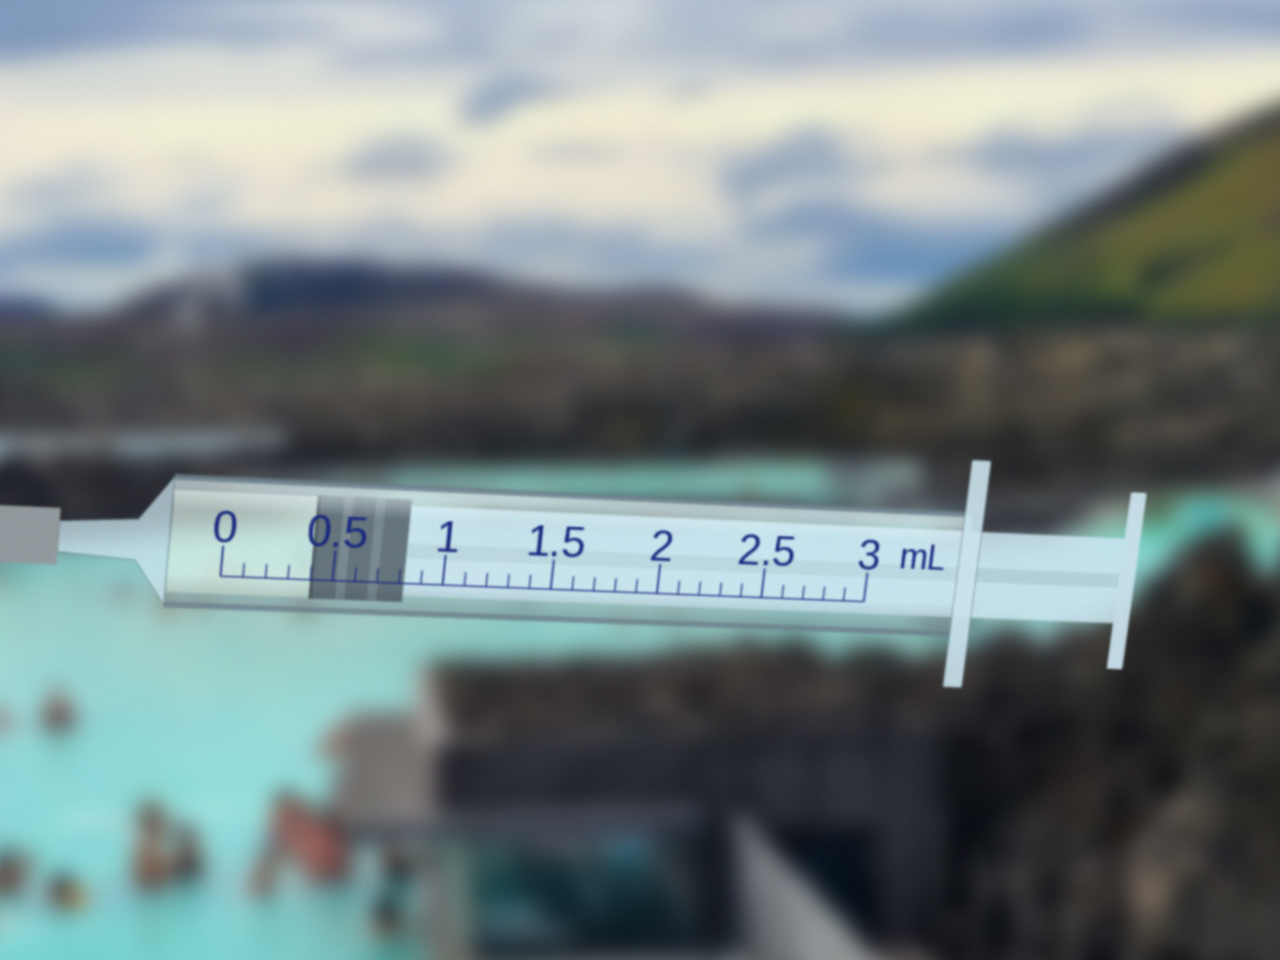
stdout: {"value": 0.4, "unit": "mL"}
